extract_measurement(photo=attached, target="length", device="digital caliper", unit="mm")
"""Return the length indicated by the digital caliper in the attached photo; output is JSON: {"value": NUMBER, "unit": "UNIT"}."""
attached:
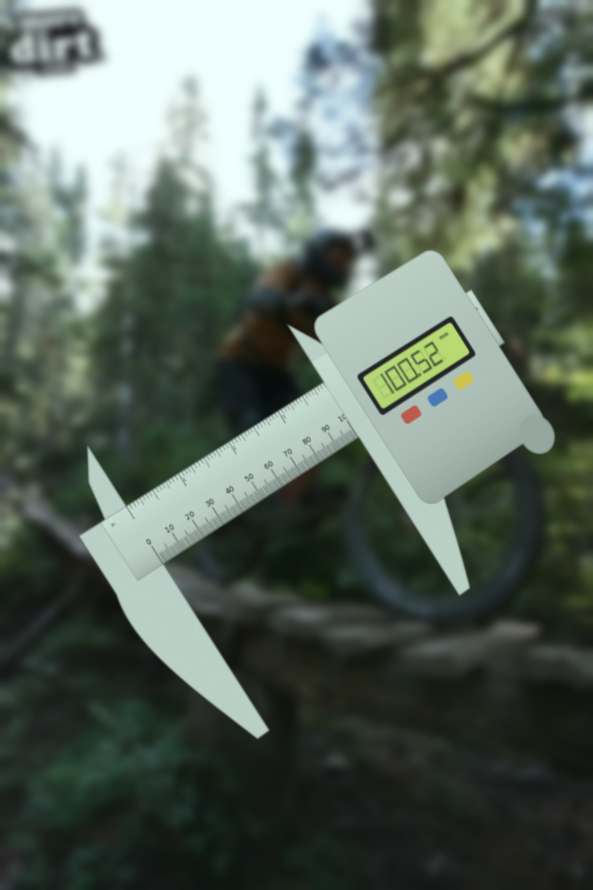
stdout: {"value": 100.52, "unit": "mm"}
